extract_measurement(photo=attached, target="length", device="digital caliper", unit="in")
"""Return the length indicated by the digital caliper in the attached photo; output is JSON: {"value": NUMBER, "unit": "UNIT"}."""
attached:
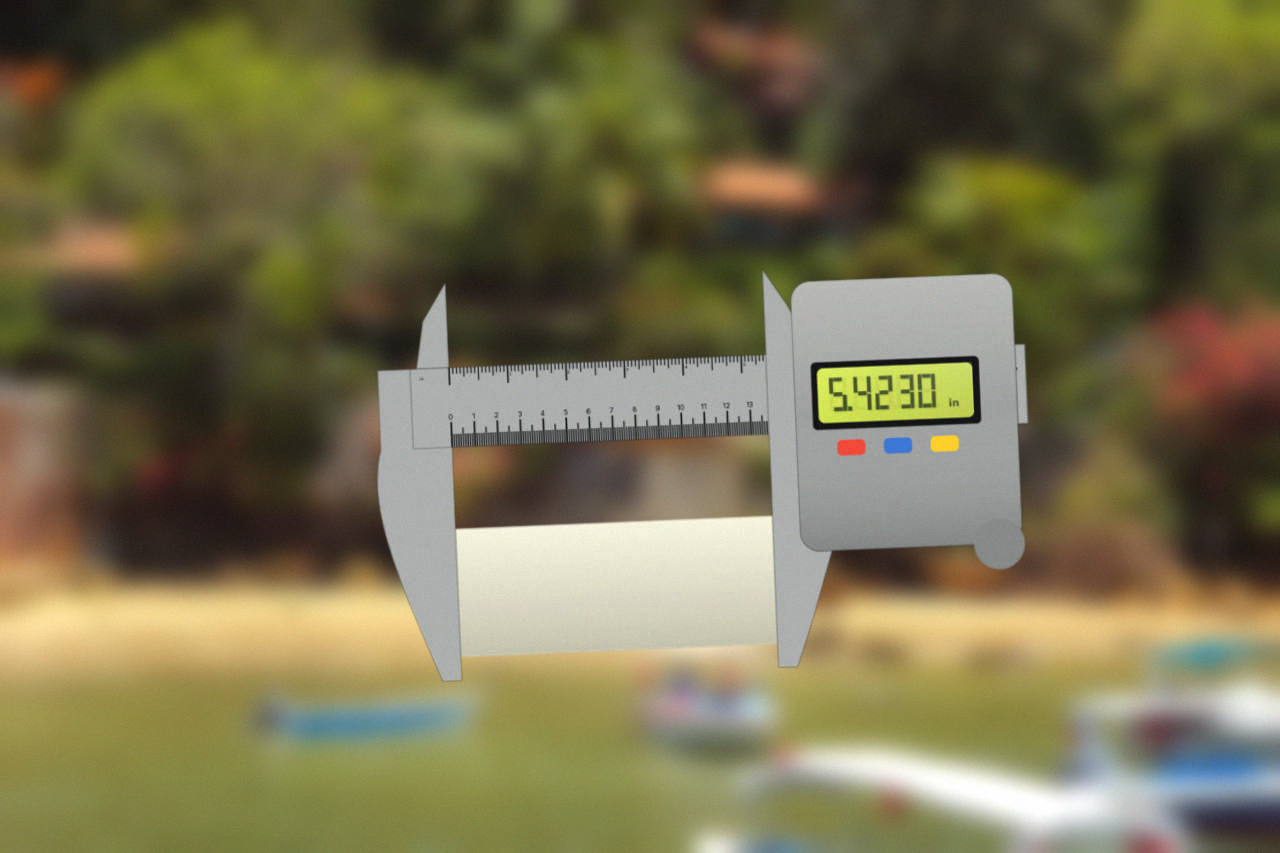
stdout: {"value": 5.4230, "unit": "in"}
